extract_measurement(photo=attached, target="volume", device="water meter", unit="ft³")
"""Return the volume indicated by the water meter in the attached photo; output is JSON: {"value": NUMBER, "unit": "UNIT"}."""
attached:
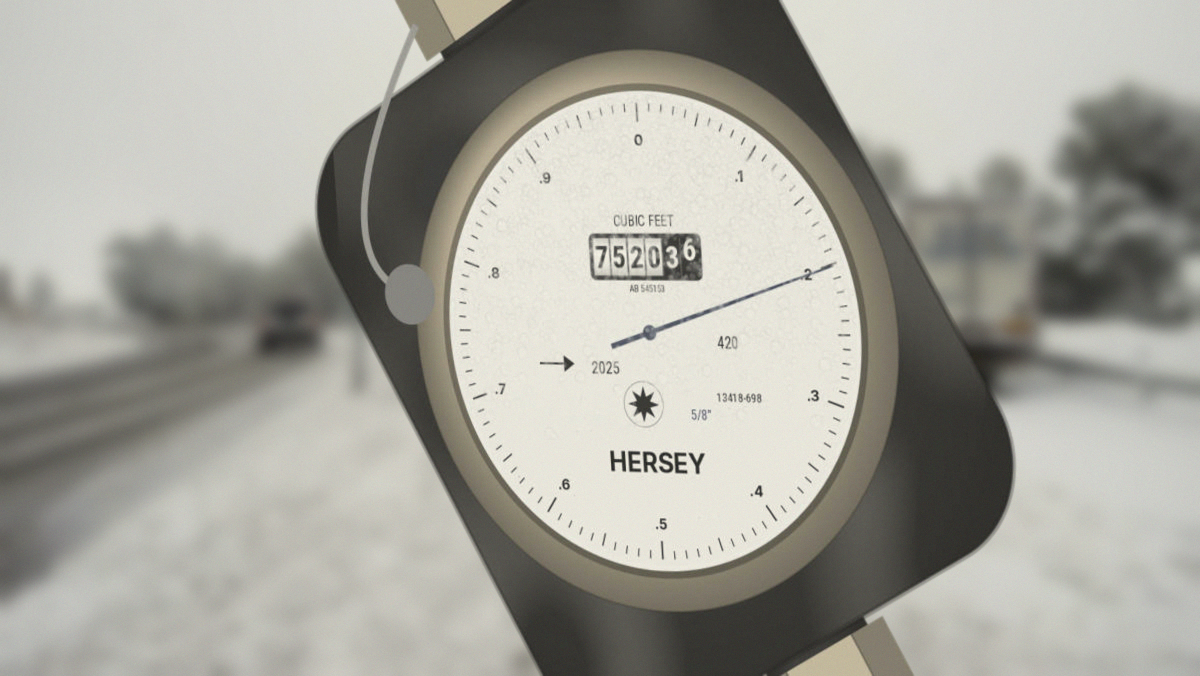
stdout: {"value": 752036.20, "unit": "ft³"}
